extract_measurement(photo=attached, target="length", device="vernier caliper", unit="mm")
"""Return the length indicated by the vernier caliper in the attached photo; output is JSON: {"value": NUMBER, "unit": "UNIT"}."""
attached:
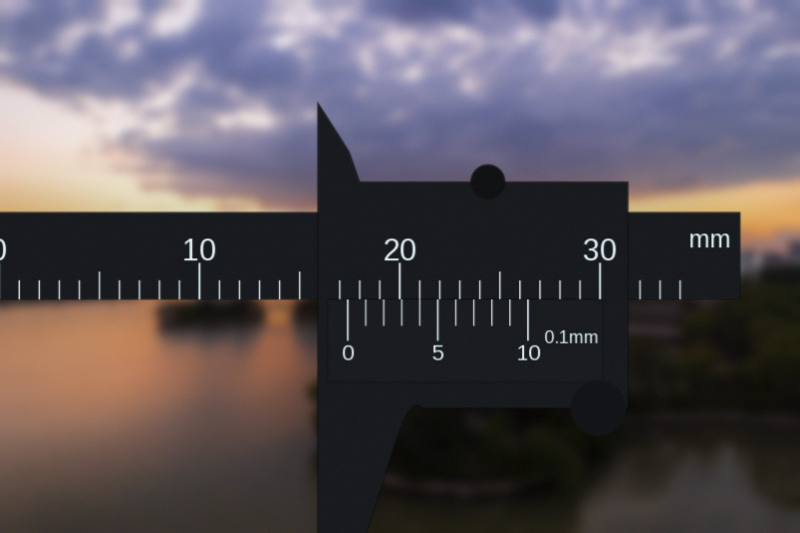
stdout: {"value": 17.4, "unit": "mm"}
